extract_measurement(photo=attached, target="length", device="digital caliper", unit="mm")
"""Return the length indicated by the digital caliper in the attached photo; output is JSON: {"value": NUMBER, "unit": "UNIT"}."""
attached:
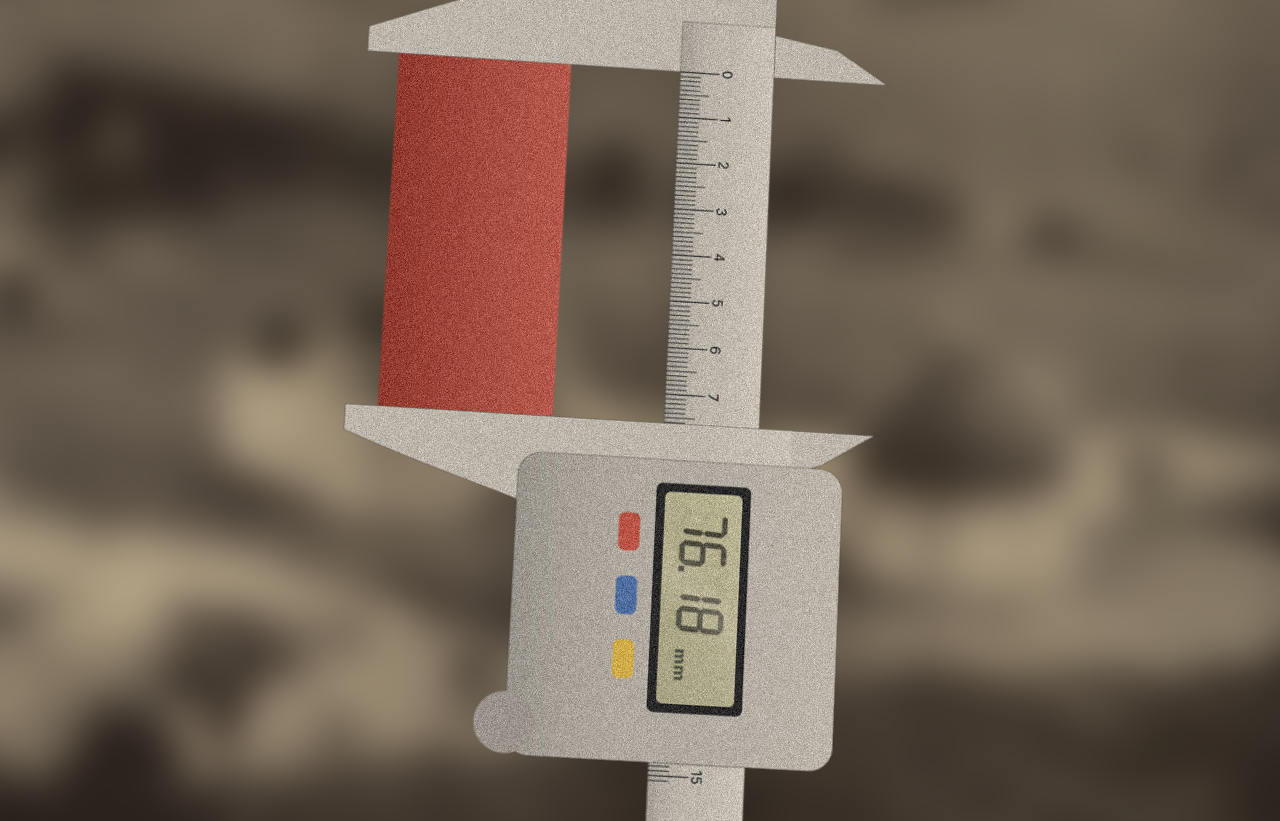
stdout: {"value": 76.18, "unit": "mm"}
